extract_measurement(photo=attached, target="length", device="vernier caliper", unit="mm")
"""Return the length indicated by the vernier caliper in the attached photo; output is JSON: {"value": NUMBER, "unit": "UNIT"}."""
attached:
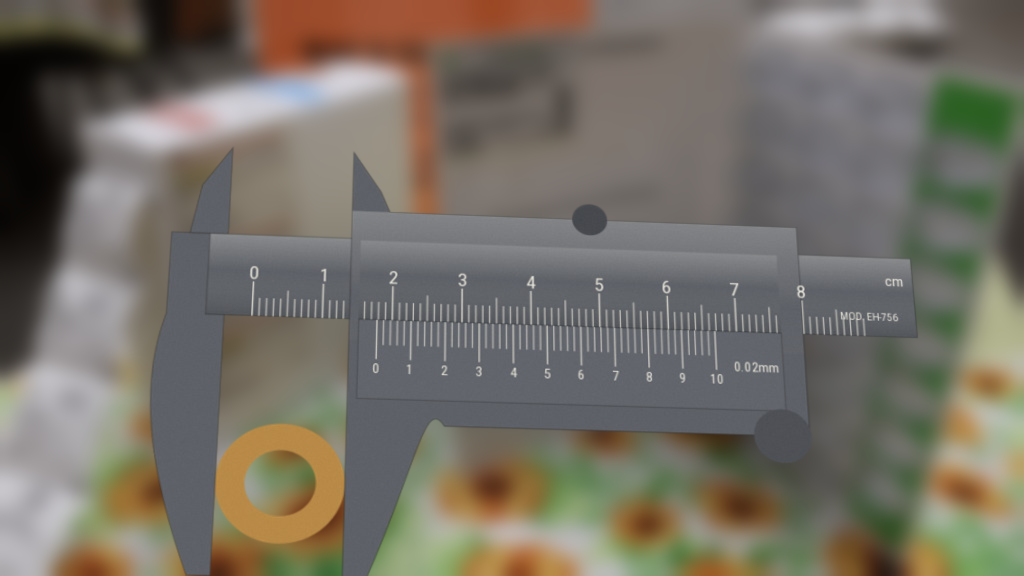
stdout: {"value": 17.8, "unit": "mm"}
